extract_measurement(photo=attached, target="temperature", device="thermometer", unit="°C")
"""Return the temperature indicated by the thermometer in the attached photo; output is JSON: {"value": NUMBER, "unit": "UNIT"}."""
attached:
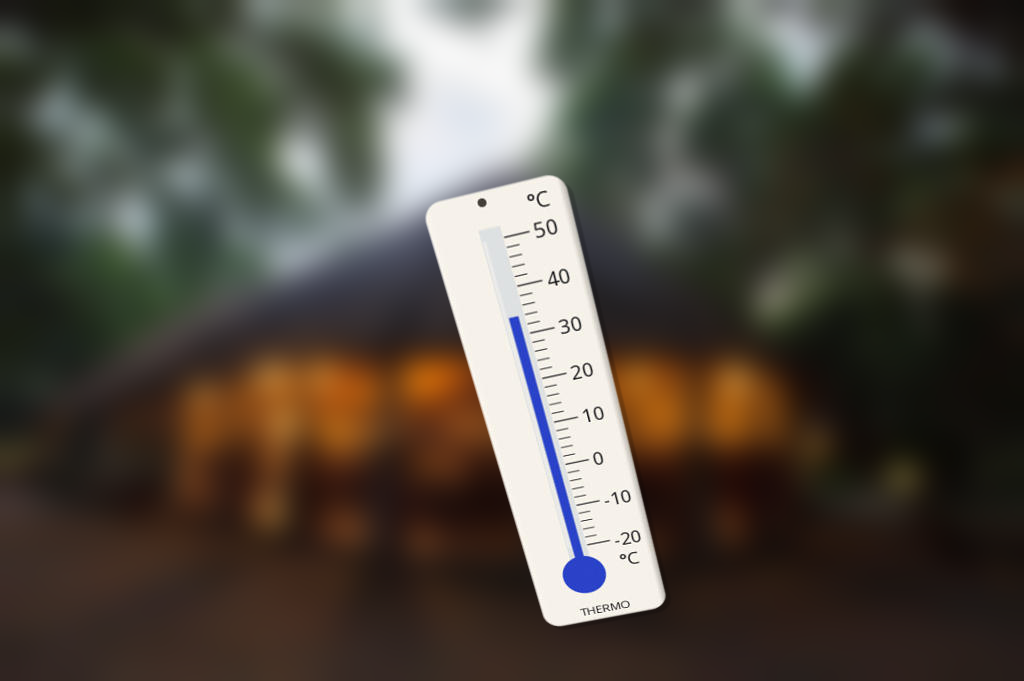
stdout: {"value": 34, "unit": "°C"}
